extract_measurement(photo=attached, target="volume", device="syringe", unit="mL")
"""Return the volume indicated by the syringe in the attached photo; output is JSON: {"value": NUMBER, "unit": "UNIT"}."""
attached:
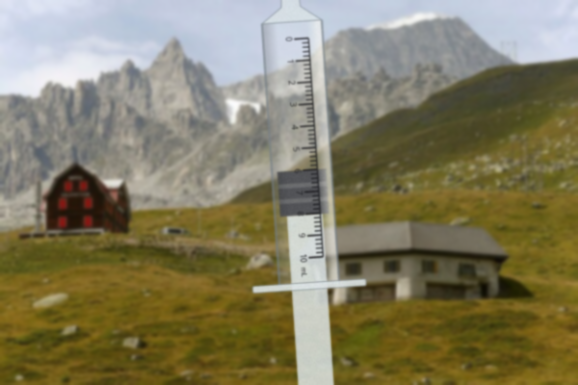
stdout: {"value": 6, "unit": "mL"}
